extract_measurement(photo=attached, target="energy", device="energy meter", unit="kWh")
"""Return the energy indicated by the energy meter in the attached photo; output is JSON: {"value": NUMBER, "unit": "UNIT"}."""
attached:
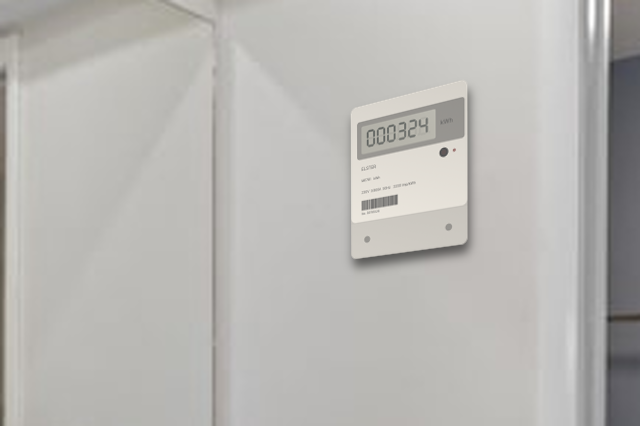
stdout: {"value": 324, "unit": "kWh"}
